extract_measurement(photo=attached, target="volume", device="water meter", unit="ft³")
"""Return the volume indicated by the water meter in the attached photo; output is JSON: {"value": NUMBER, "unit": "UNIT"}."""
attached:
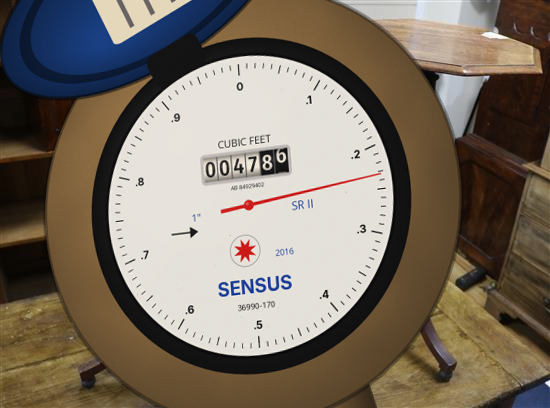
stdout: {"value": 4786.23, "unit": "ft³"}
